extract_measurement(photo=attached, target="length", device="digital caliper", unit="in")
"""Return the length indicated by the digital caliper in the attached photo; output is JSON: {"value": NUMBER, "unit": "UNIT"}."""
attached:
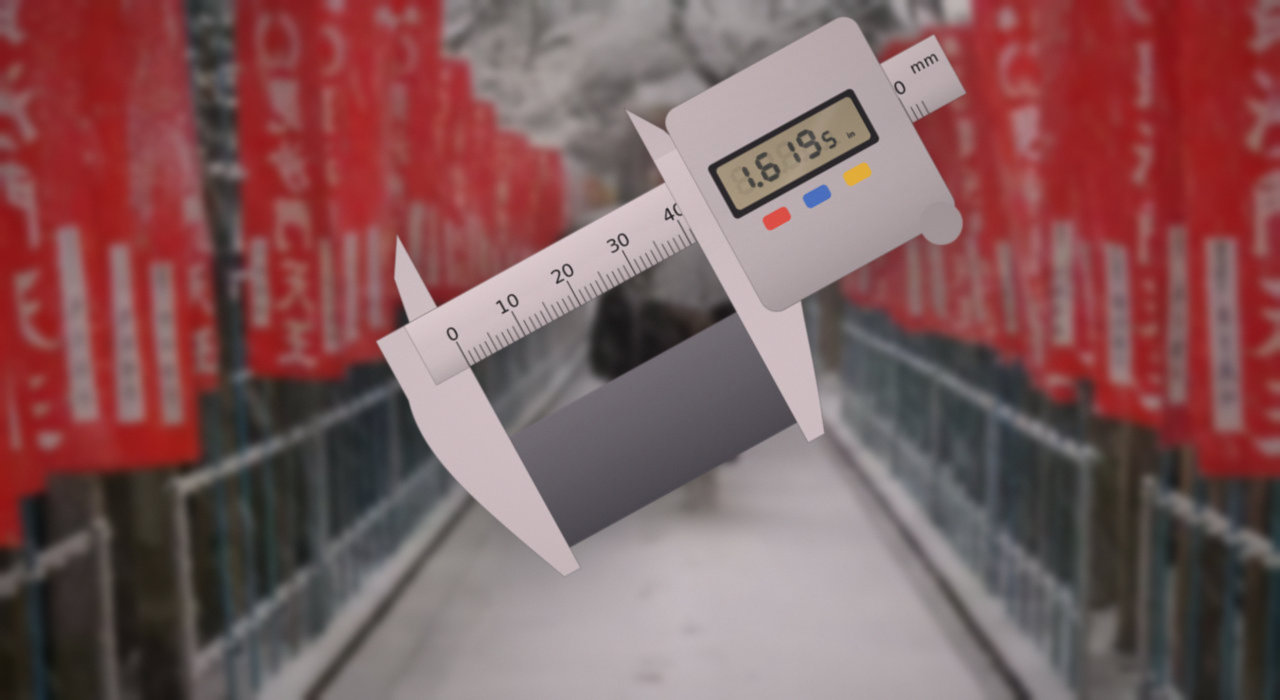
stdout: {"value": 1.6195, "unit": "in"}
